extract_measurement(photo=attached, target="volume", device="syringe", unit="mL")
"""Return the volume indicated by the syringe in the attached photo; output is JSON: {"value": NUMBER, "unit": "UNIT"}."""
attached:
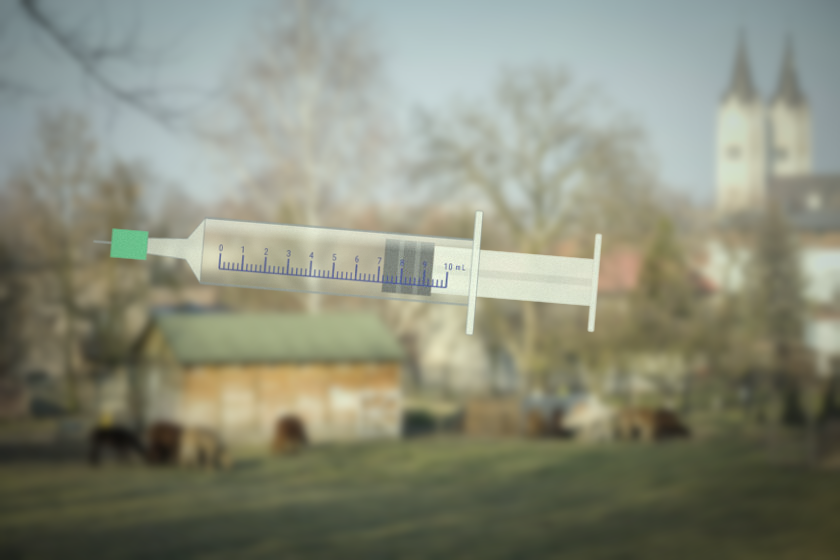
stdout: {"value": 7.2, "unit": "mL"}
